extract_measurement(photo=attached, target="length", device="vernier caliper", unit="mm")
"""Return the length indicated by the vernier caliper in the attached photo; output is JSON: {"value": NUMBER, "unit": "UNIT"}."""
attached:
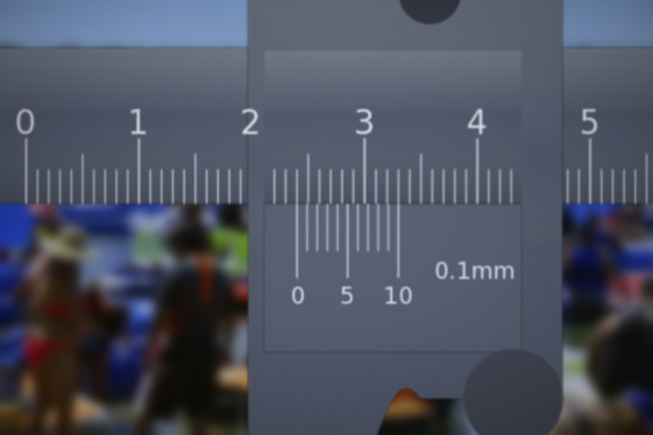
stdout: {"value": 24.0, "unit": "mm"}
